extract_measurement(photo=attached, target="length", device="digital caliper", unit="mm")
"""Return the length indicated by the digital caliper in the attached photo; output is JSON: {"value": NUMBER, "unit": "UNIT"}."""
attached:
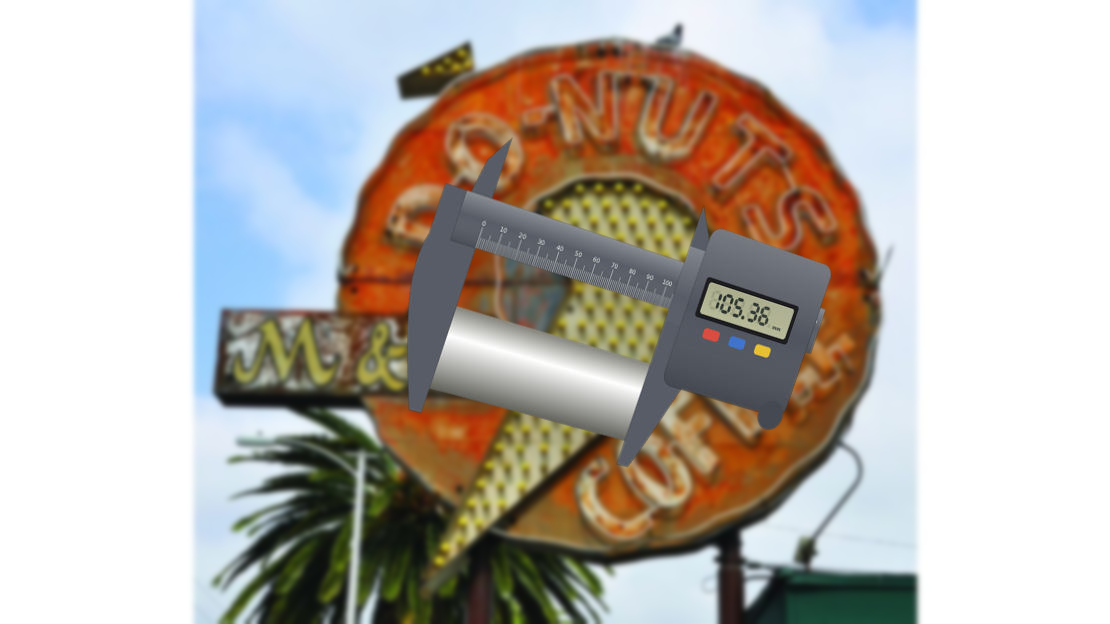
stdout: {"value": 105.36, "unit": "mm"}
